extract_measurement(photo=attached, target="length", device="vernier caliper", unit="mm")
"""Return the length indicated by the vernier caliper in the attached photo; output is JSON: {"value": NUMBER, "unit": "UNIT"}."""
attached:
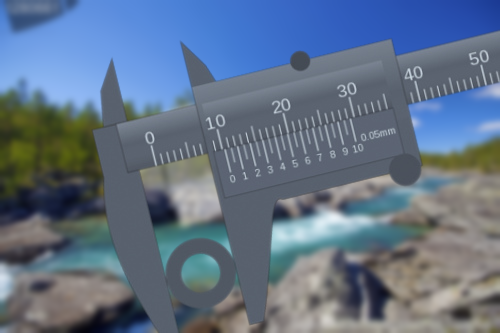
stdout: {"value": 10.4, "unit": "mm"}
